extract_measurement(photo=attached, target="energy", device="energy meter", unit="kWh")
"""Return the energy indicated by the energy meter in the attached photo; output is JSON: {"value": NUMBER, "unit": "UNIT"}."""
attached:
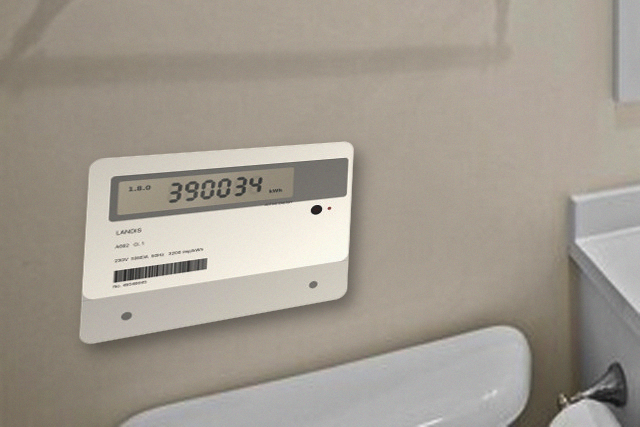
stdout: {"value": 390034, "unit": "kWh"}
